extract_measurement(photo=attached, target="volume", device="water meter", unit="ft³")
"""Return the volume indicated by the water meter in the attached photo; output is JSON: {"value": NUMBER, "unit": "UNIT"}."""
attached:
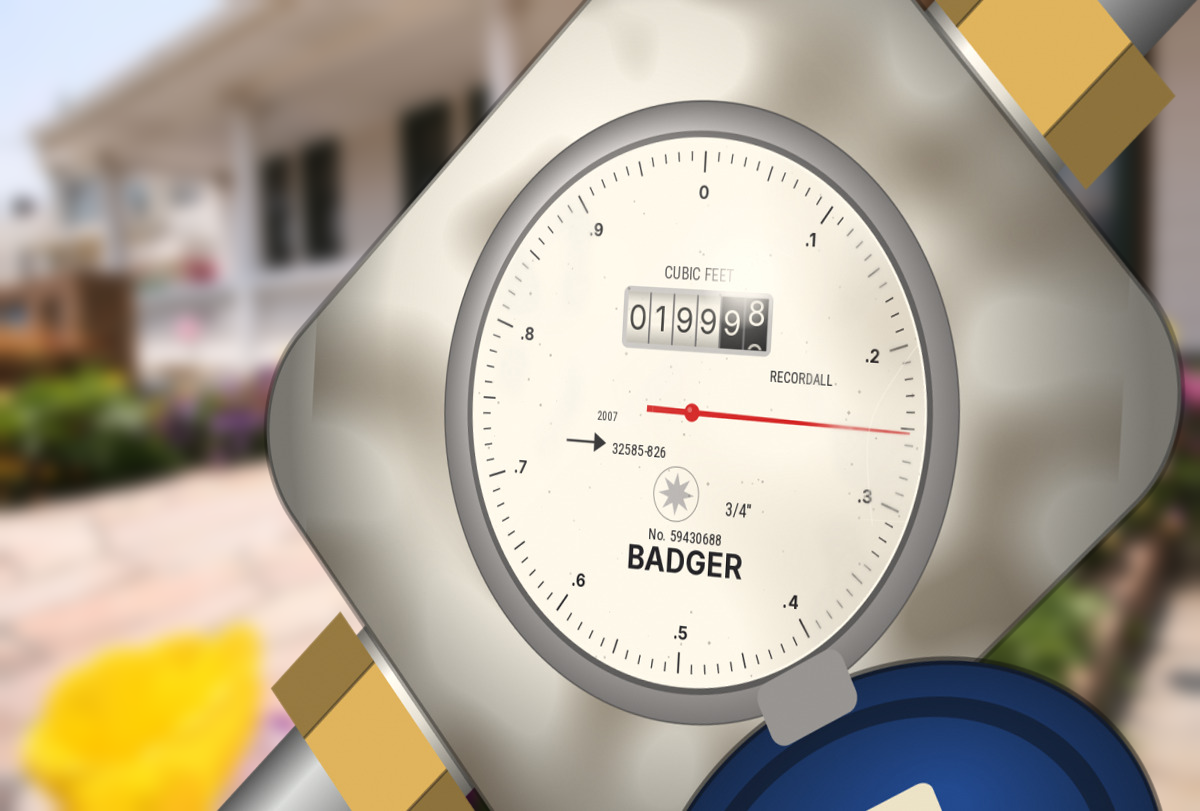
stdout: {"value": 19998.25, "unit": "ft³"}
